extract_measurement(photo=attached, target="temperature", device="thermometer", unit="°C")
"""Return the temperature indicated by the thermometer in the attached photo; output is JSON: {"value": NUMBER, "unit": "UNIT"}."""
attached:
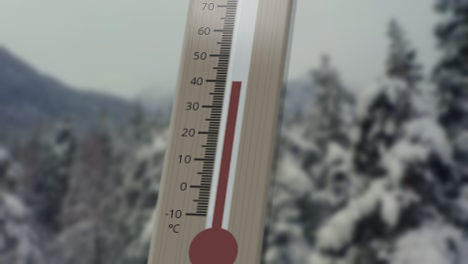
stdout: {"value": 40, "unit": "°C"}
